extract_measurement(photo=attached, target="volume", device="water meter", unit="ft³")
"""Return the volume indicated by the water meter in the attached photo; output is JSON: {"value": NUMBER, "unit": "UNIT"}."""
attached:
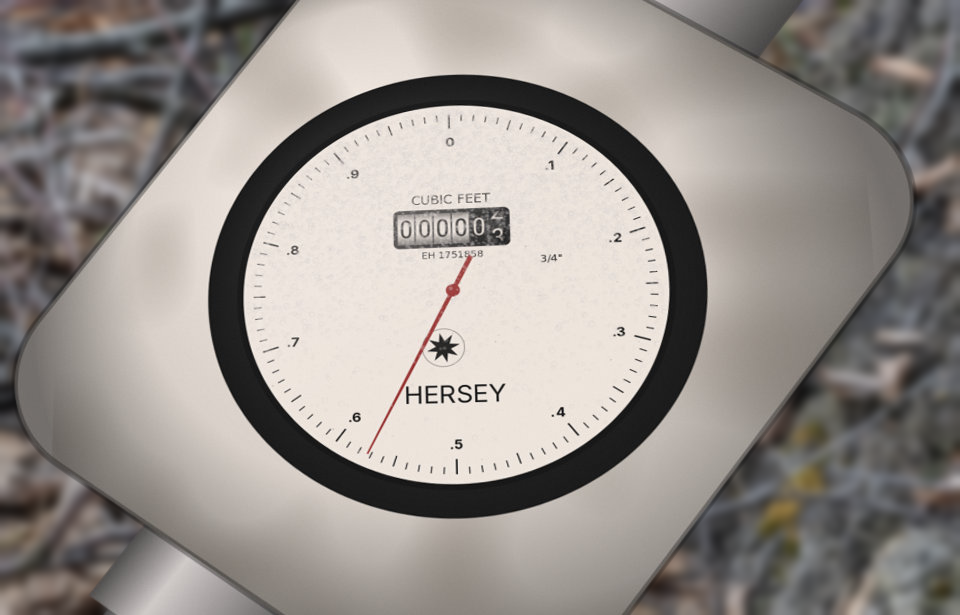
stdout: {"value": 2.57, "unit": "ft³"}
